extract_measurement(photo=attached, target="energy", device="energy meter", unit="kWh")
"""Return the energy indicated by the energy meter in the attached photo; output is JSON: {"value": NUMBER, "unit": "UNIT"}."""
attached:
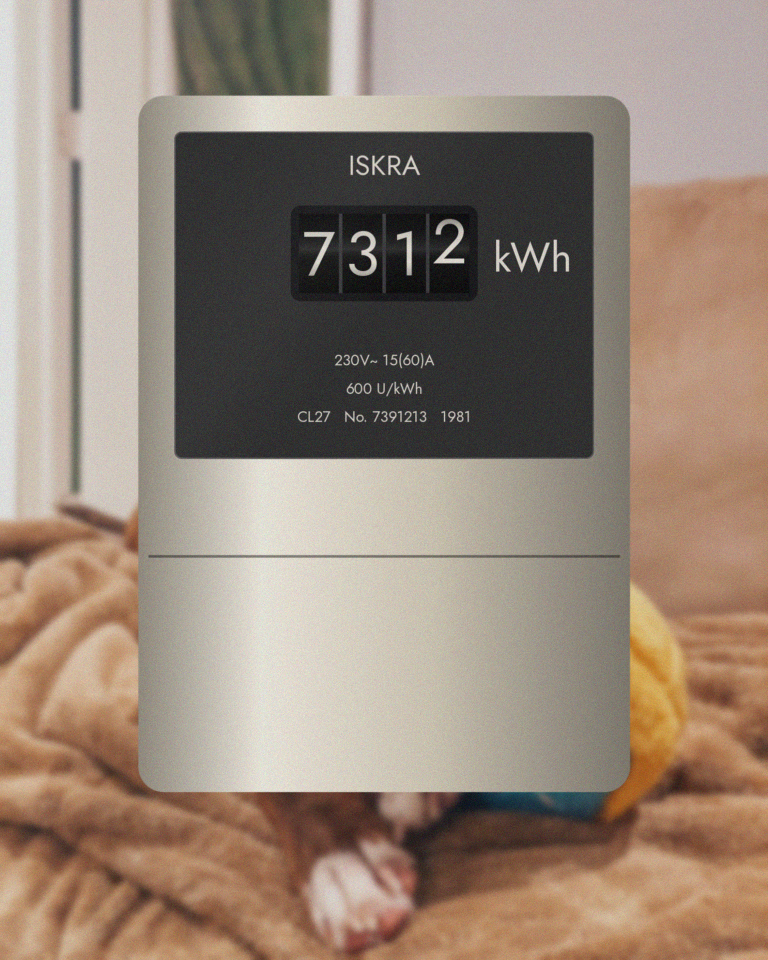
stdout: {"value": 7312, "unit": "kWh"}
